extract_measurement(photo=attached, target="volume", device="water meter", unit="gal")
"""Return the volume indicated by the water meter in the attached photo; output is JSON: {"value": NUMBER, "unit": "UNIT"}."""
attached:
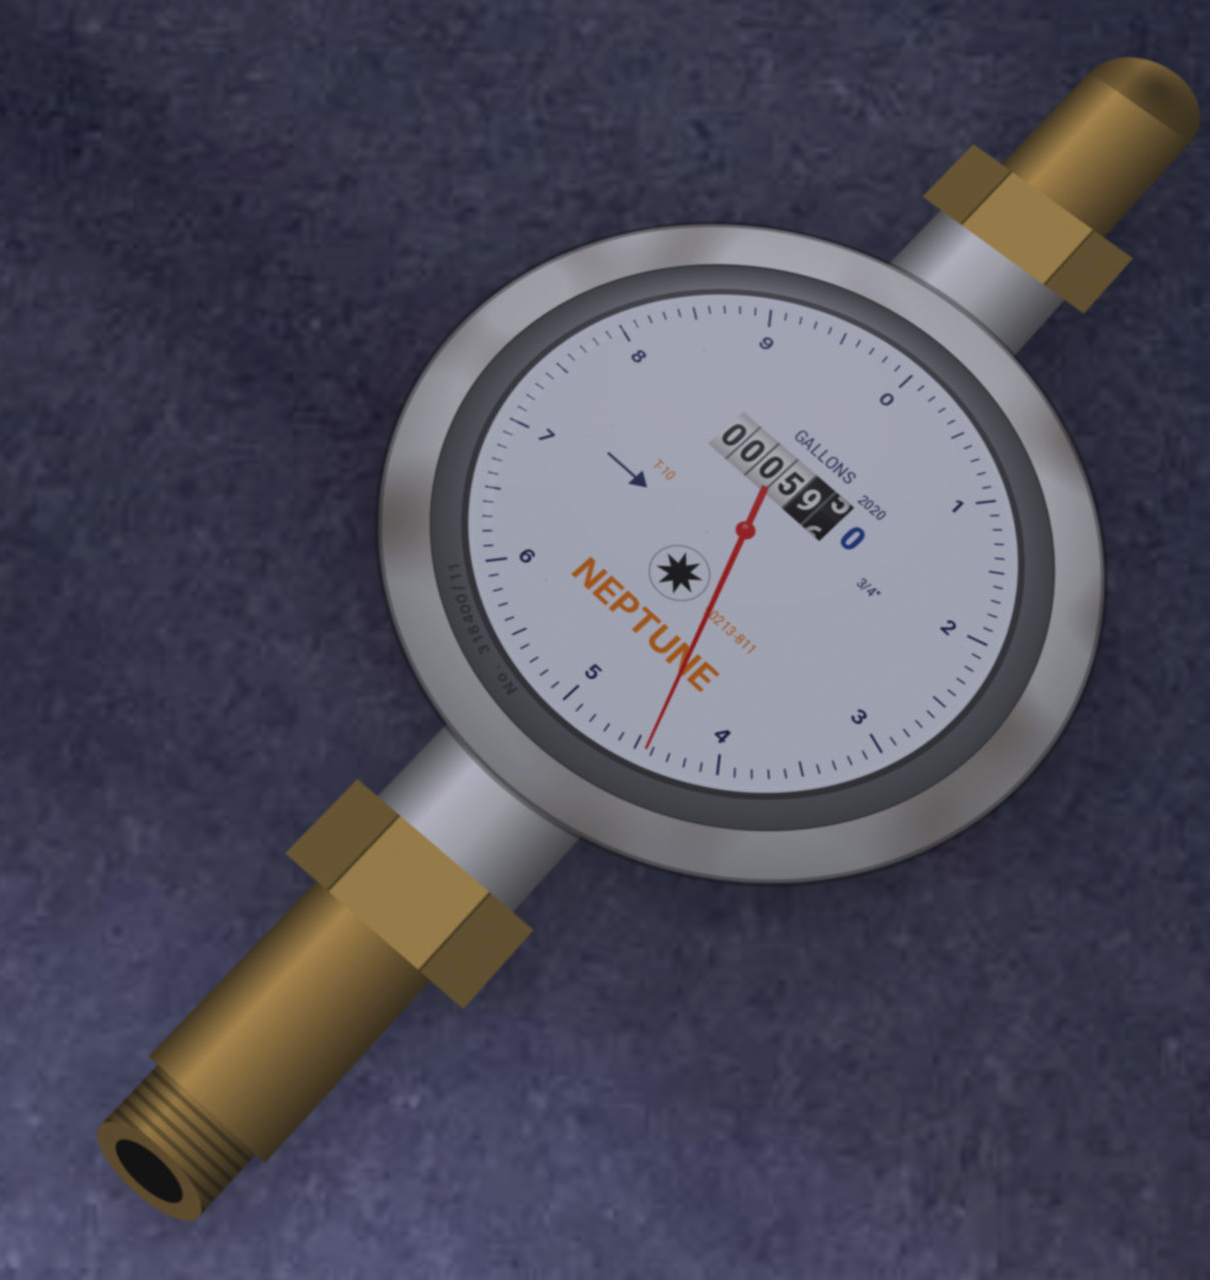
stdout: {"value": 5954.4, "unit": "gal"}
